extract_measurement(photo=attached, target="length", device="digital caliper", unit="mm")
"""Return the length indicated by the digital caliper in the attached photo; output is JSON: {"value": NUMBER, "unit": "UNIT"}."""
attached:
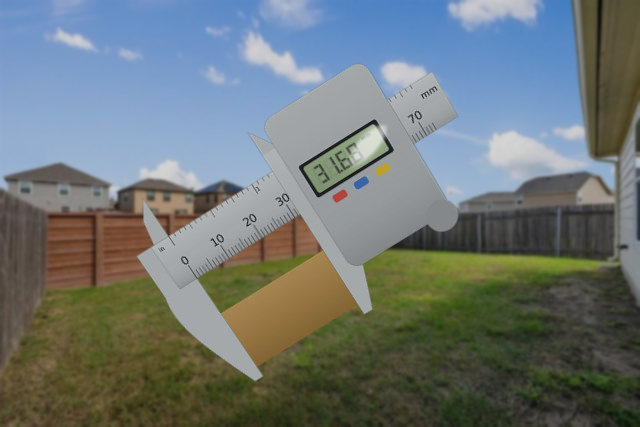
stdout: {"value": 31.68, "unit": "mm"}
